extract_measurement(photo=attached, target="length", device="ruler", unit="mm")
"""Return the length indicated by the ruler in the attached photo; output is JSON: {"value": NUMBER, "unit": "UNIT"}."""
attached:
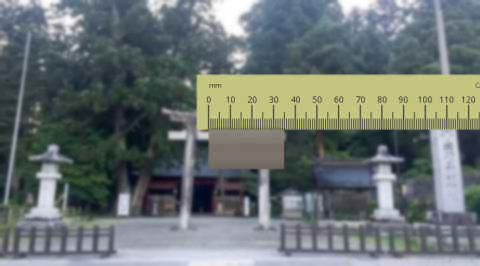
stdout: {"value": 35, "unit": "mm"}
